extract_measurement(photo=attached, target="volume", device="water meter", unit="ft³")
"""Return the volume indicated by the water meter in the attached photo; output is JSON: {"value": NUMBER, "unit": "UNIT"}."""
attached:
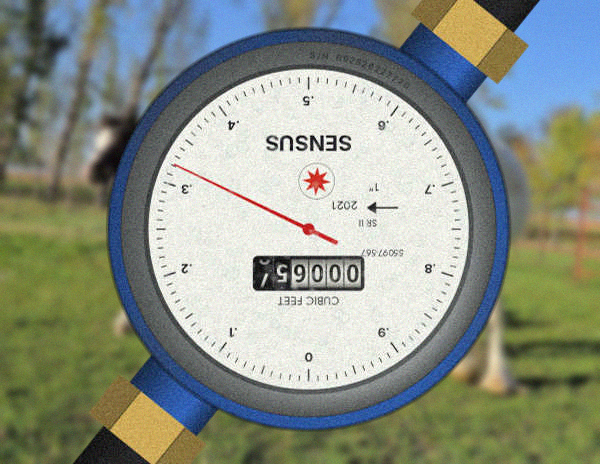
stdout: {"value": 657.32, "unit": "ft³"}
